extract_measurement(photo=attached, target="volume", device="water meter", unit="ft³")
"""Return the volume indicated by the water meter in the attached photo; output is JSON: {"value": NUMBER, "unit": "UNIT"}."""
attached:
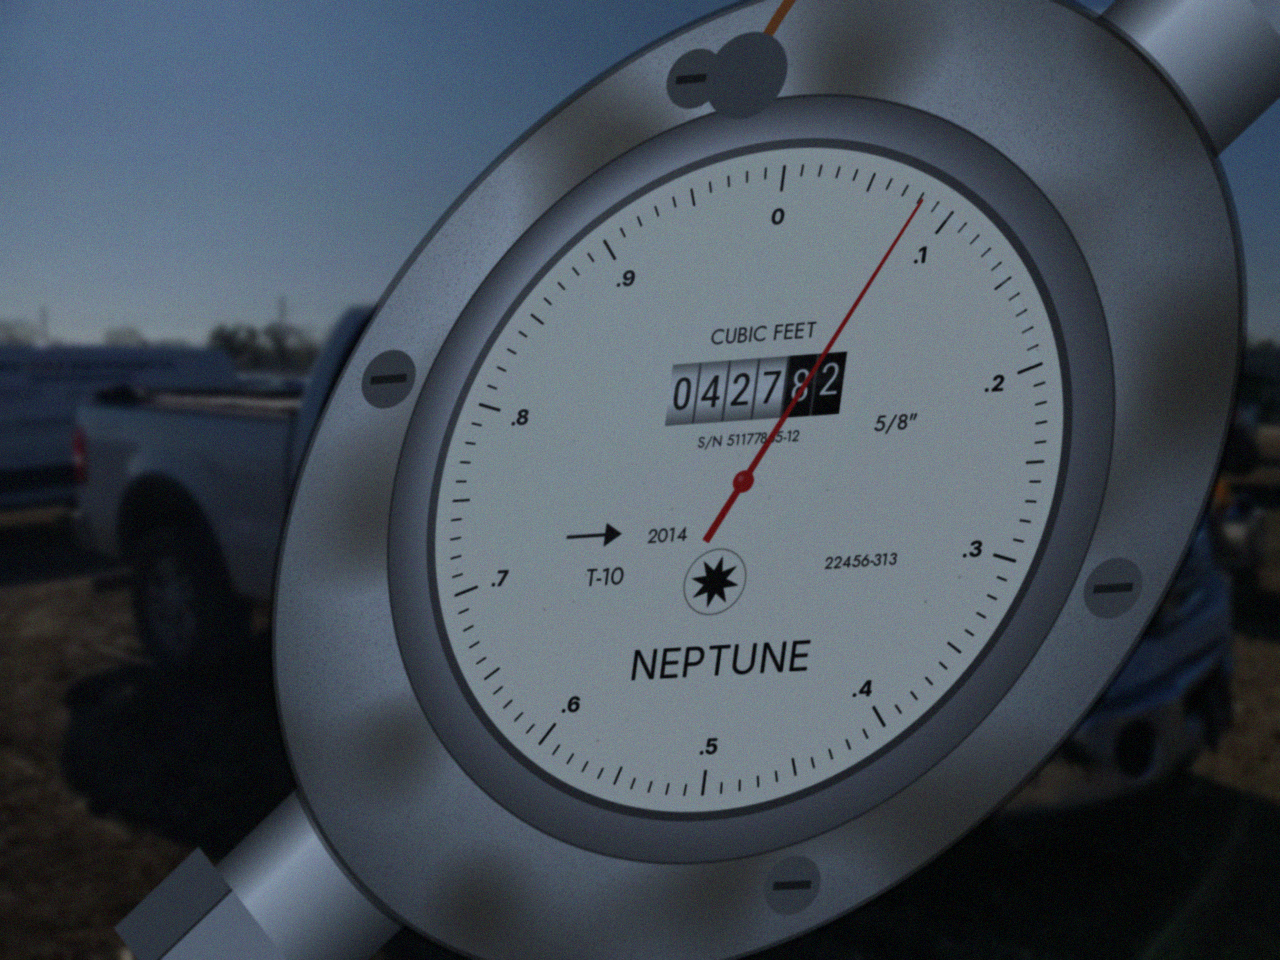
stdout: {"value": 42782.08, "unit": "ft³"}
